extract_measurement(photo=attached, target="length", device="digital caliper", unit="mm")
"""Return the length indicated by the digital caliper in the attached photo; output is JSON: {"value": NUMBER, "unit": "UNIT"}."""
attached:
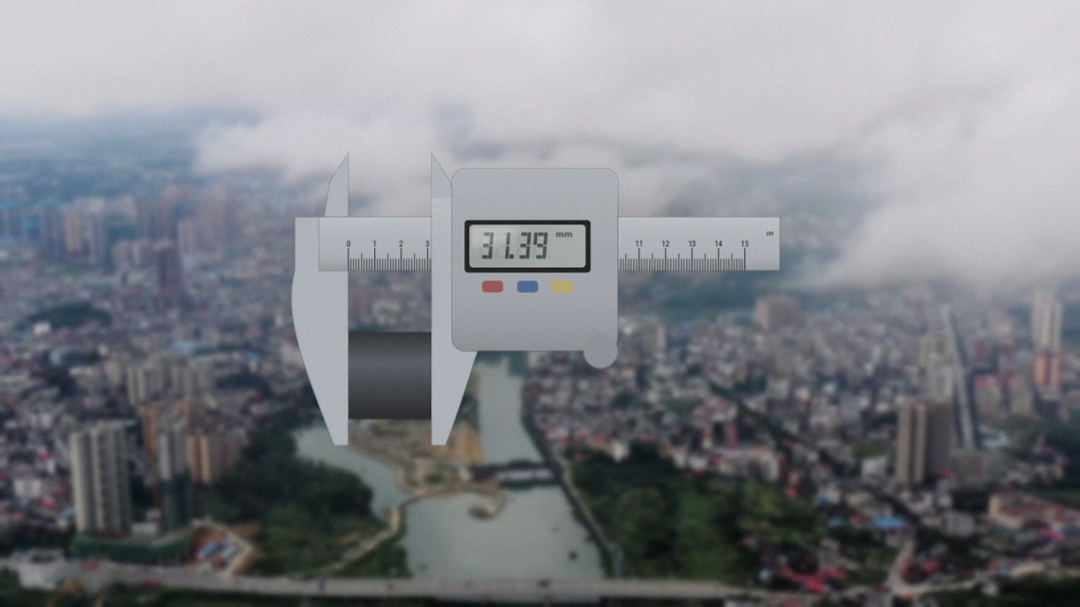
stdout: {"value": 31.39, "unit": "mm"}
